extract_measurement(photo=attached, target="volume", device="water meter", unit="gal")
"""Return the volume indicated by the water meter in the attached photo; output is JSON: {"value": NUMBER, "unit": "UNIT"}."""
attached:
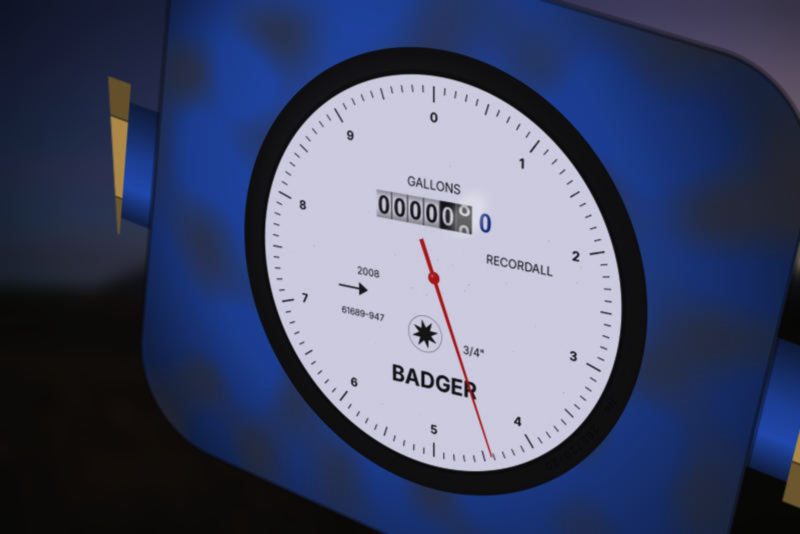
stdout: {"value": 84.4, "unit": "gal"}
